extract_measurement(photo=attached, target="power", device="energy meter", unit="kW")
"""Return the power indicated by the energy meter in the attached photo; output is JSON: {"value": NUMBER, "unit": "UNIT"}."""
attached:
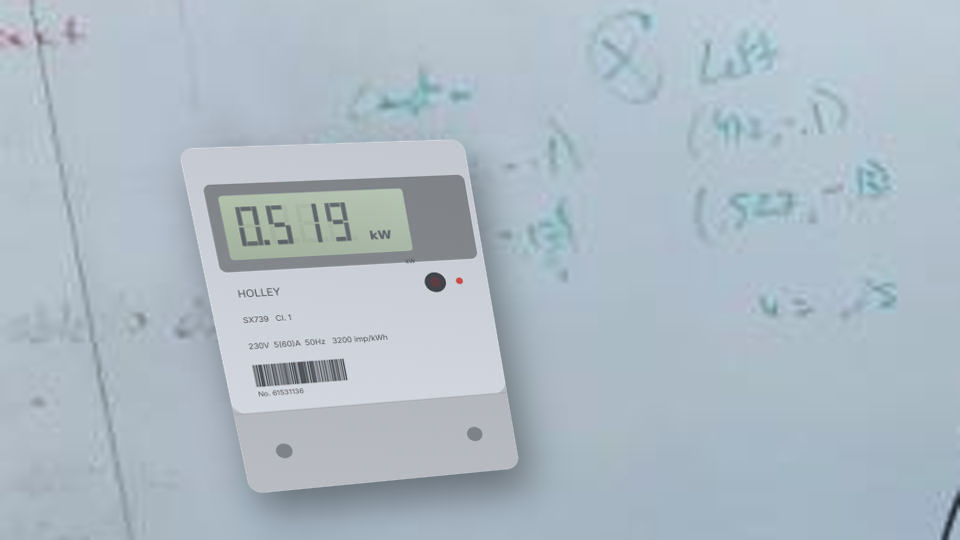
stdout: {"value": 0.519, "unit": "kW"}
